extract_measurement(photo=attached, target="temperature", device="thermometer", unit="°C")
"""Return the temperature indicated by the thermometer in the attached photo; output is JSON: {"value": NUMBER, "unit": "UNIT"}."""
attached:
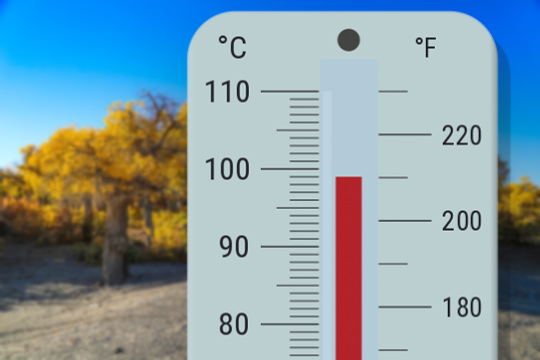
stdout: {"value": 99, "unit": "°C"}
